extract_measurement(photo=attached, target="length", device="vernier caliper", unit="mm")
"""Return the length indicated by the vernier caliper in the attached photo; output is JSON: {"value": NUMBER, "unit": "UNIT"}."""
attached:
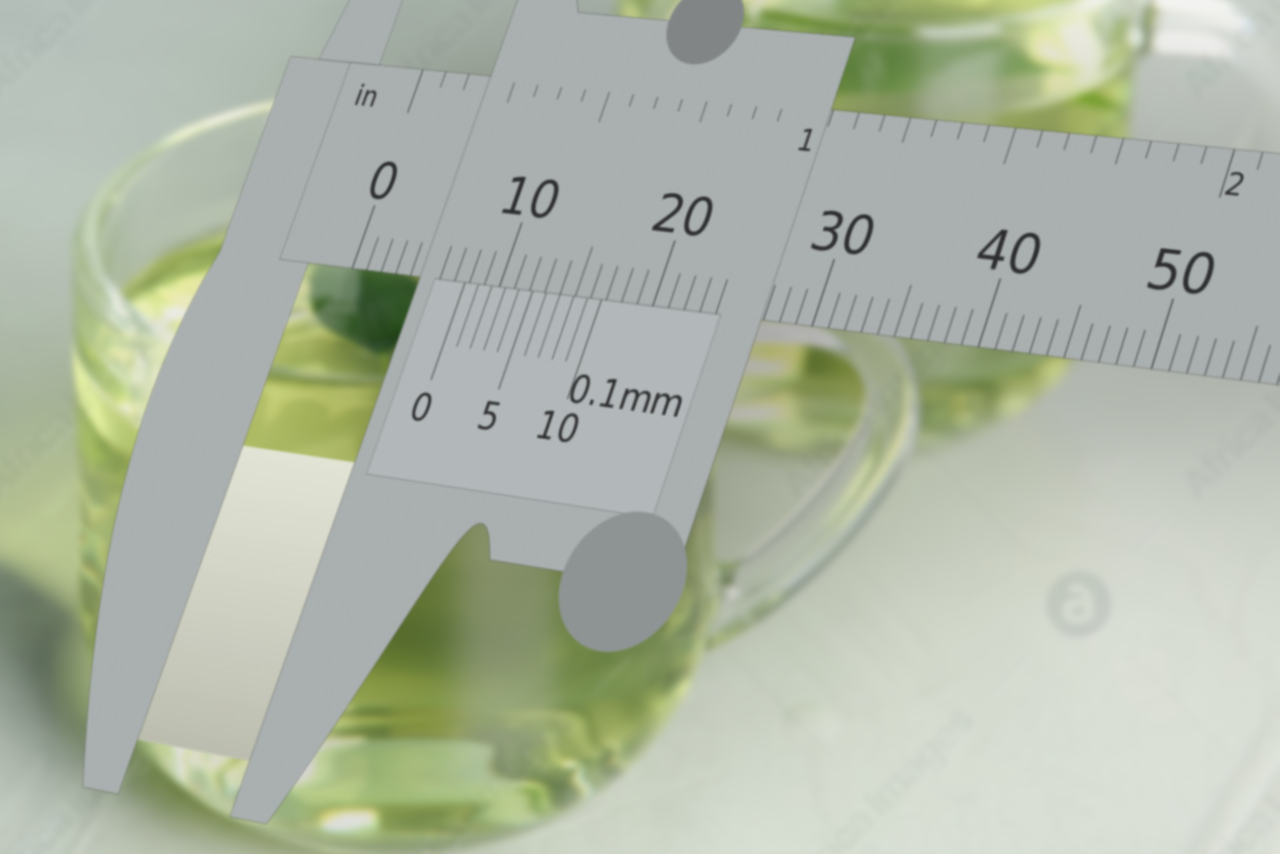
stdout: {"value": 7.7, "unit": "mm"}
